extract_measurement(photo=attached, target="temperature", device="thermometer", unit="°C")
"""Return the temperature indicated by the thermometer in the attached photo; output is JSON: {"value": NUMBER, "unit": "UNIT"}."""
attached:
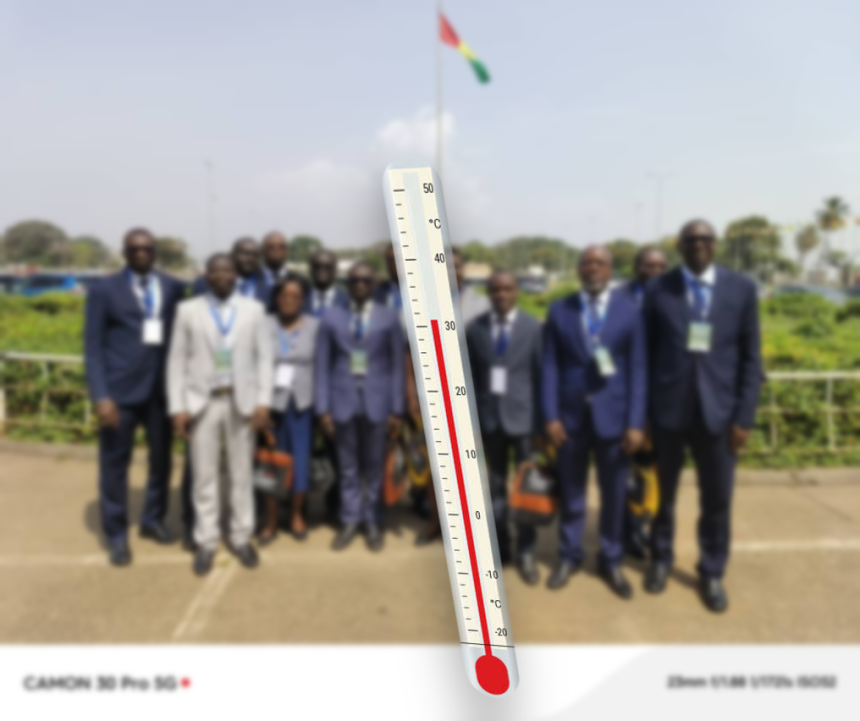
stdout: {"value": 31, "unit": "°C"}
